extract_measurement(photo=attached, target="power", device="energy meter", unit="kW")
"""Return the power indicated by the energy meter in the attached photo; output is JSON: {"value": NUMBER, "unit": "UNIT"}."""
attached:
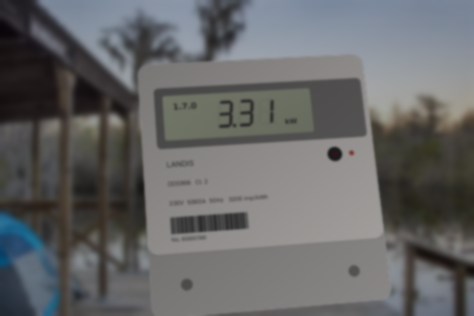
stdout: {"value": 3.31, "unit": "kW"}
